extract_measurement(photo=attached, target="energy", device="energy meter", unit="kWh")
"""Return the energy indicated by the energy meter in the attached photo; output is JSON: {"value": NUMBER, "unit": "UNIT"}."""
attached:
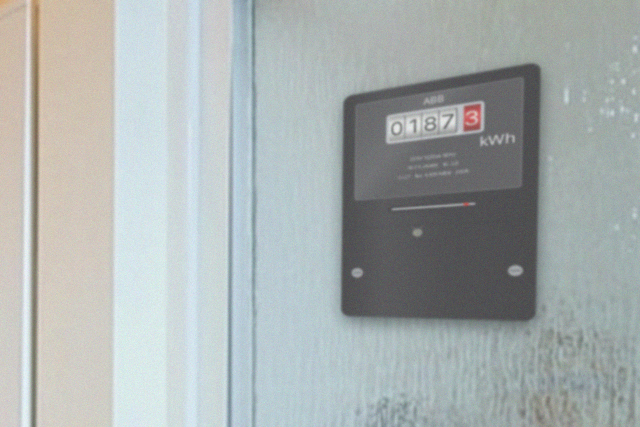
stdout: {"value": 187.3, "unit": "kWh"}
